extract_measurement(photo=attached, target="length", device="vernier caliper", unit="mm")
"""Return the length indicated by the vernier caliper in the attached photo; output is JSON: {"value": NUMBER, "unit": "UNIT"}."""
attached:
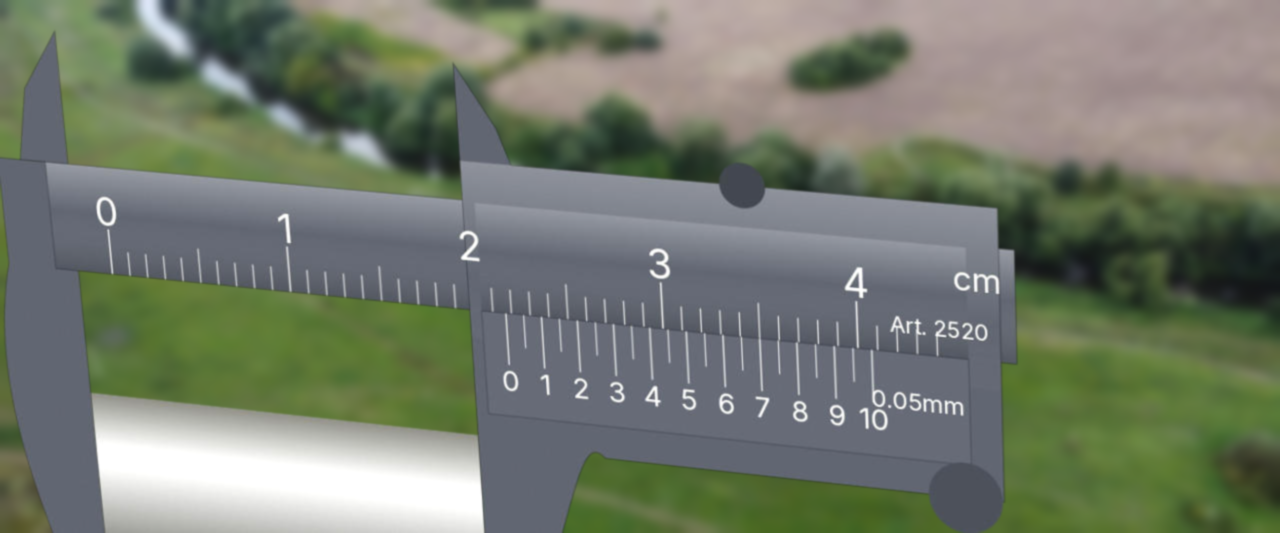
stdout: {"value": 21.7, "unit": "mm"}
